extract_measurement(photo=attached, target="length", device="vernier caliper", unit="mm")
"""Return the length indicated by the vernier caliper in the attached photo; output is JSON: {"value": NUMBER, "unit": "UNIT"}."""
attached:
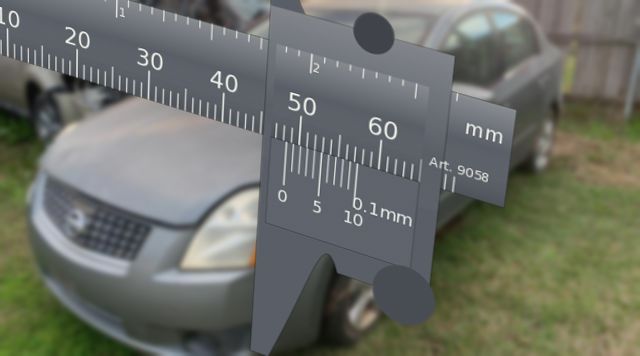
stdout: {"value": 48.4, "unit": "mm"}
